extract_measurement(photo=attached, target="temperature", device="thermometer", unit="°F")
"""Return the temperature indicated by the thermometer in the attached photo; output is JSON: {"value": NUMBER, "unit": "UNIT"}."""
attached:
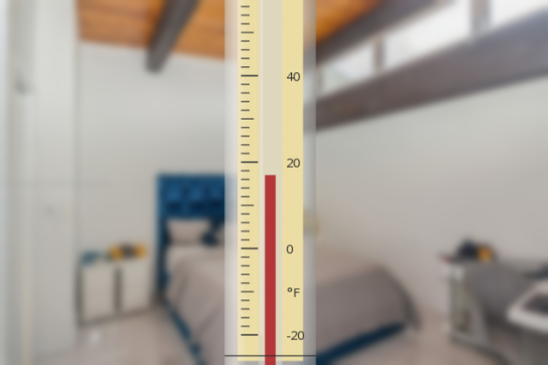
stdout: {"value": 17, "unit": "°F"}
